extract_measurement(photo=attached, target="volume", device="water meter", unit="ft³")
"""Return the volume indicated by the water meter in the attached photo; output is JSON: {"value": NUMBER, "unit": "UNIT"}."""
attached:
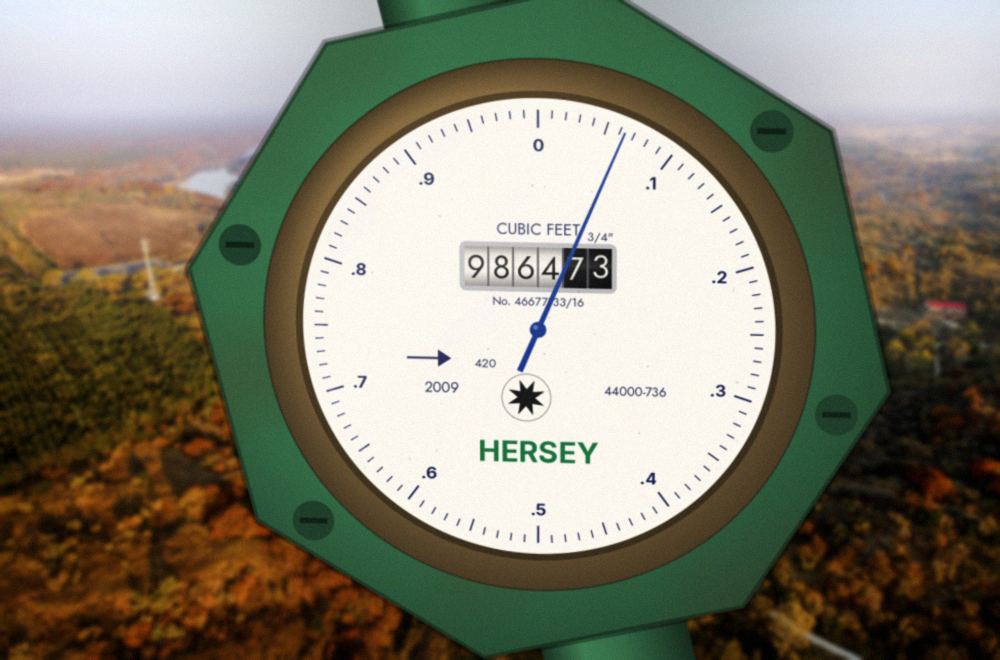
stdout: {"value": 986473.06, "unit": "ft³"}
